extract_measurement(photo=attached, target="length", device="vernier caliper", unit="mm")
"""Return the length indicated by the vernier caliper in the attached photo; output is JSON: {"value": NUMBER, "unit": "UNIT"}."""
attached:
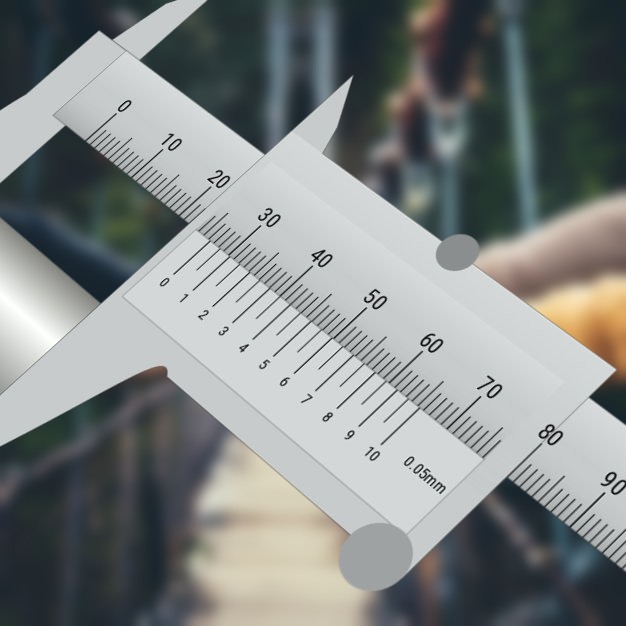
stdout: {"value": 26.4, "unit": "mm"}
